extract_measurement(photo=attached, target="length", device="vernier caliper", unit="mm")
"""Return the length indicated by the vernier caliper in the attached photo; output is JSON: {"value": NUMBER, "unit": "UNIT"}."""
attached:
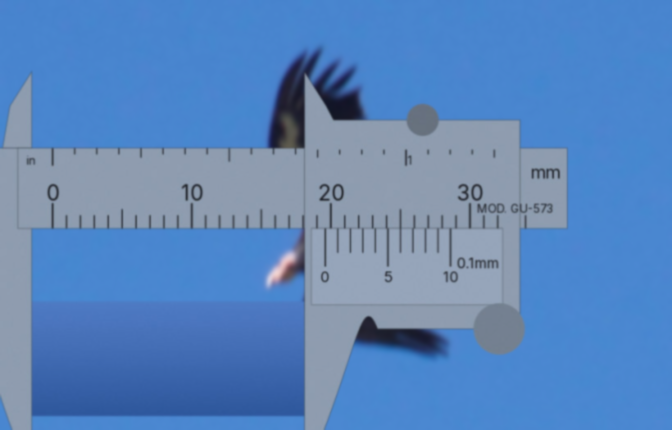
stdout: {"value": 19.6, "unit": "mm"}
